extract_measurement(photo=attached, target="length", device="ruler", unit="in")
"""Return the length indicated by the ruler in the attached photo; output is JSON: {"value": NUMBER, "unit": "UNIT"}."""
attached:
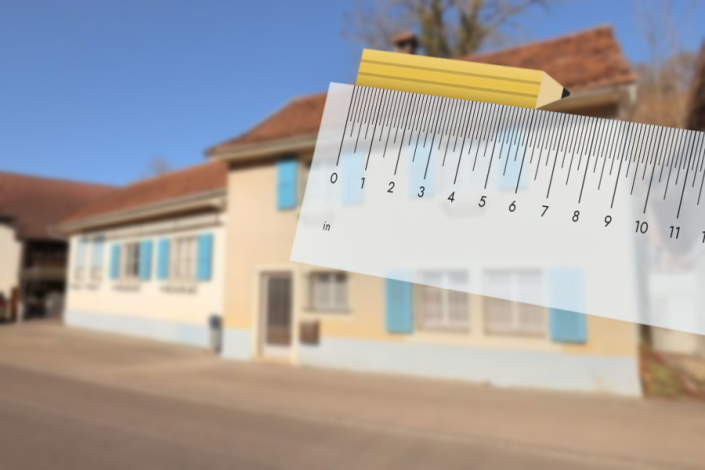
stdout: {"value": 7, "unit": "in"}
